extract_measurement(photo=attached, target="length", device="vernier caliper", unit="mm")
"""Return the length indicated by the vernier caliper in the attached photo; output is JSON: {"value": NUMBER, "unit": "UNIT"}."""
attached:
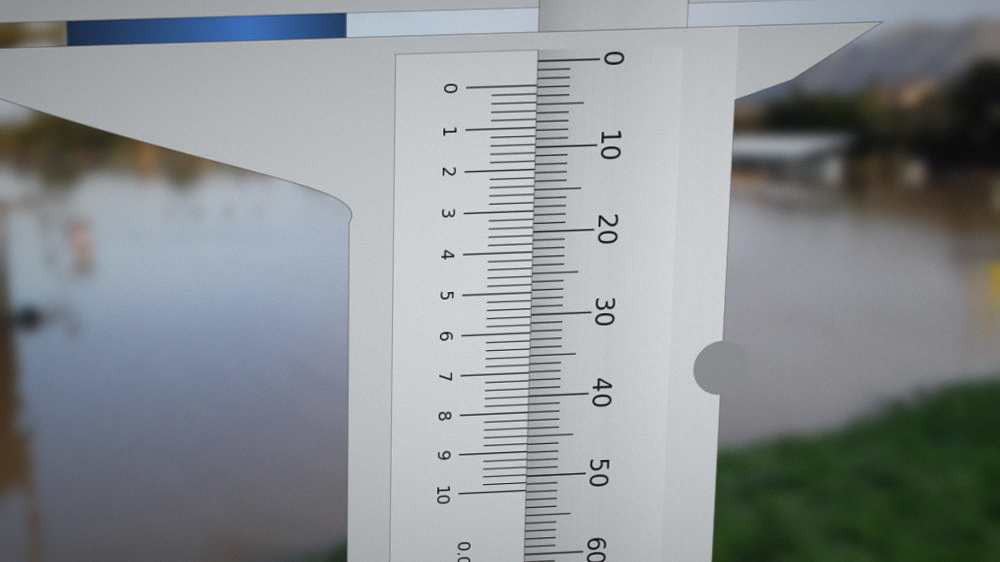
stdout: {"value": 2.8, "unit": "mm"}
